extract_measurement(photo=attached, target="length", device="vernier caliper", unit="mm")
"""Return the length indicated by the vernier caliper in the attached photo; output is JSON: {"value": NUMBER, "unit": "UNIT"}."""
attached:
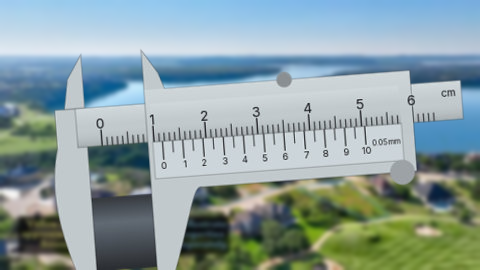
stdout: {"value": 11.6, "unit": "mm"}
